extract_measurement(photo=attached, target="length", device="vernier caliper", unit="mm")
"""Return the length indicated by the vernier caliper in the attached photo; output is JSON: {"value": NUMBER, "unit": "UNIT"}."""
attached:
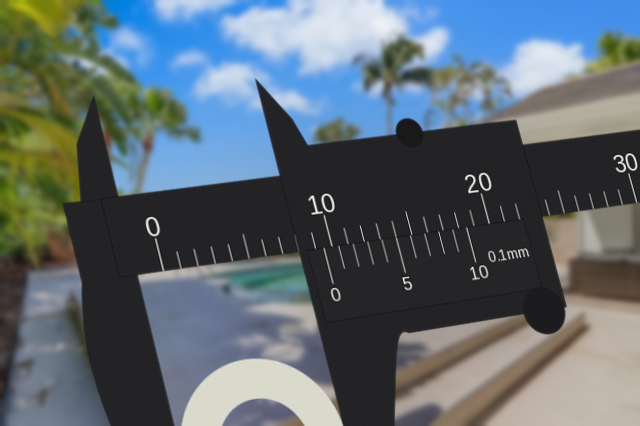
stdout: {"value": 9.5, "unit": "mm"}
